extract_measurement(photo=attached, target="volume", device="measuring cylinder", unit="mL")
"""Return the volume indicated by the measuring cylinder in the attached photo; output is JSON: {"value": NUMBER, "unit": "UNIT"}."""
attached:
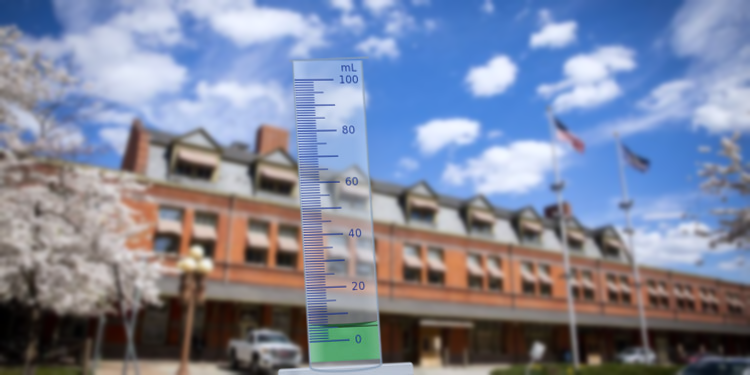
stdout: {"value": 5, "unit": "mL"}
